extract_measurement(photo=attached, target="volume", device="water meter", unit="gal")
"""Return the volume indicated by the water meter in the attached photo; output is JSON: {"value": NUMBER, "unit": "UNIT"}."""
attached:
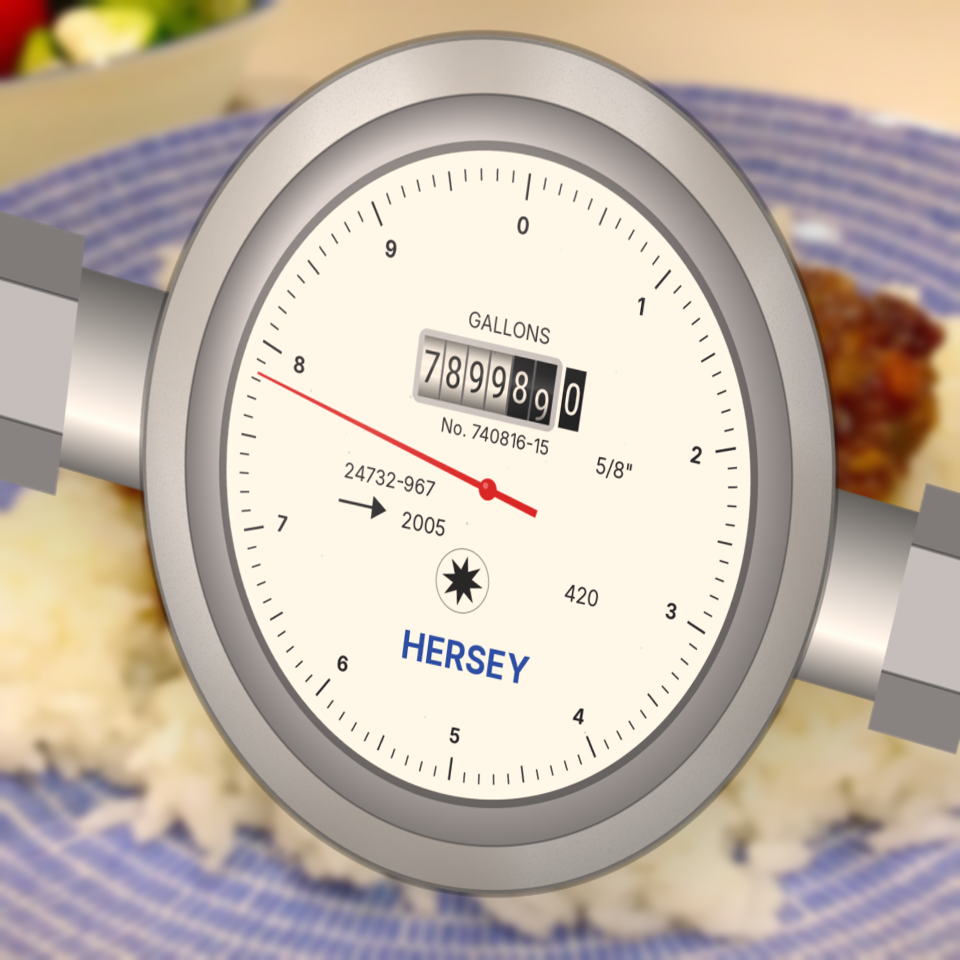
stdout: {"value": 7899887.8, "unit": "gal"}
